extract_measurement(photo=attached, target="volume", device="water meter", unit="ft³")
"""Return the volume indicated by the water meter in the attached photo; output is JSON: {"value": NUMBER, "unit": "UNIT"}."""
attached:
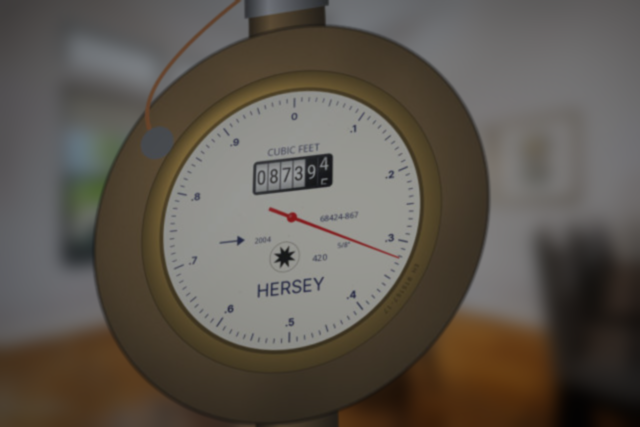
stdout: {"value": 87394.32, "unit": "ft³"}
